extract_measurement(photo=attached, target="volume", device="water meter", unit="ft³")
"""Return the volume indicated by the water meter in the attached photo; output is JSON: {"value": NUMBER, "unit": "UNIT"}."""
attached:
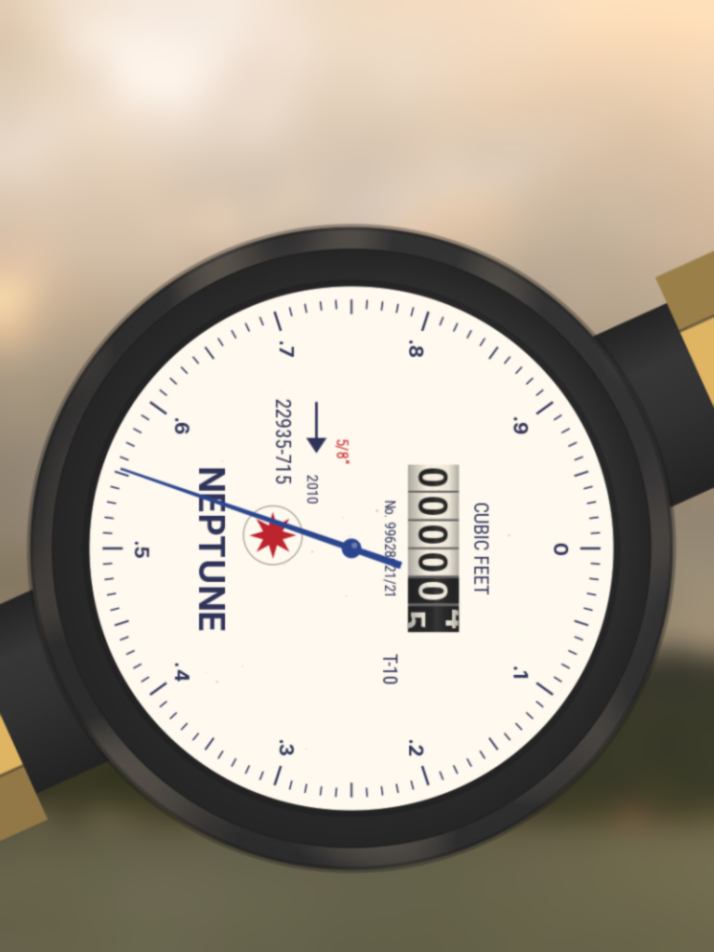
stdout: {"value": 4.55, "unit": "ft³"}
